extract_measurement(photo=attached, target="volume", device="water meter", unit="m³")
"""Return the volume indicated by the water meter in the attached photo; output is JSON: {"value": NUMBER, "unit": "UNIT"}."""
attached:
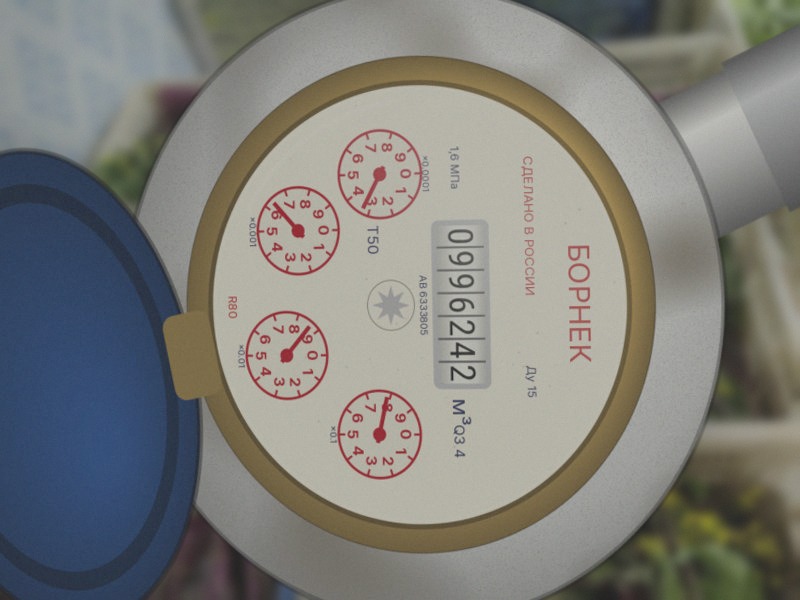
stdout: {"value": 996242.7863, "unit": "m³"}
